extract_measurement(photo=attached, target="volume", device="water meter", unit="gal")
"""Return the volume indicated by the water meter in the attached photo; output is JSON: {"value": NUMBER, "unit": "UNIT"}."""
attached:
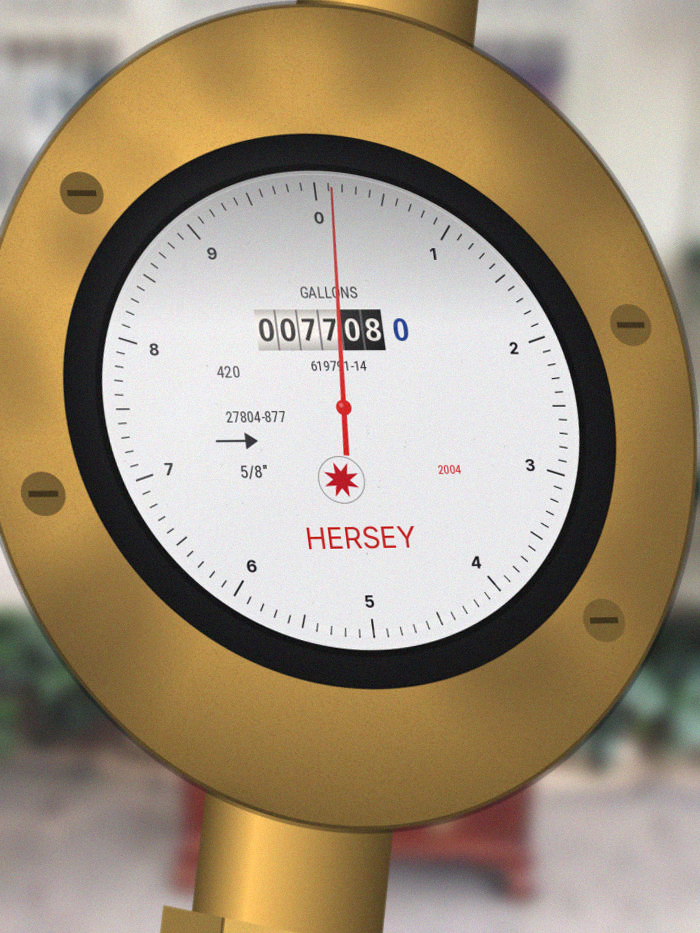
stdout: {"value": 77080.1, "unit": "gal"}
